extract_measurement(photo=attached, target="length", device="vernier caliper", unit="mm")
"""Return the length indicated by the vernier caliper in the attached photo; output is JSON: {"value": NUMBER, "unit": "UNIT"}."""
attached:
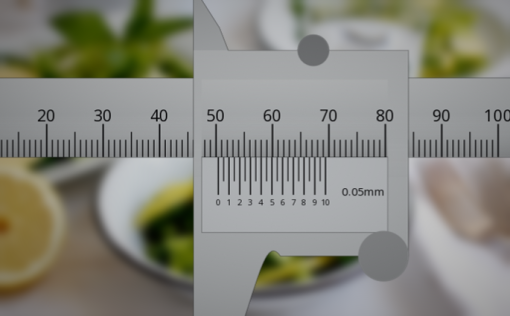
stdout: {"value": 50.4, "unit": "mm"}
